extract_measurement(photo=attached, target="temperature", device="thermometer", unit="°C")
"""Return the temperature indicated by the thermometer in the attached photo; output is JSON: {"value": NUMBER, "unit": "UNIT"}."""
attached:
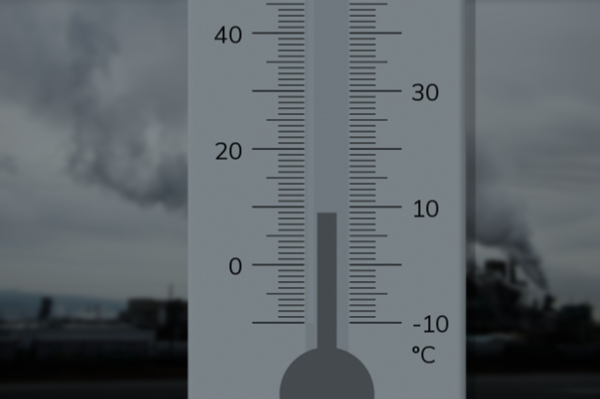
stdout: {"value": 9, "unit": "°C"}
